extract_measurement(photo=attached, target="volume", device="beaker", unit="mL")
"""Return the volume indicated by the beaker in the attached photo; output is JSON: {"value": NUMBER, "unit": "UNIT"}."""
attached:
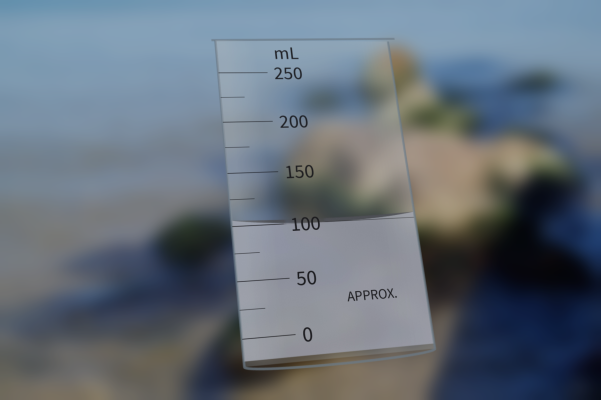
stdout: {"value": 100, "unit": "mL"}
